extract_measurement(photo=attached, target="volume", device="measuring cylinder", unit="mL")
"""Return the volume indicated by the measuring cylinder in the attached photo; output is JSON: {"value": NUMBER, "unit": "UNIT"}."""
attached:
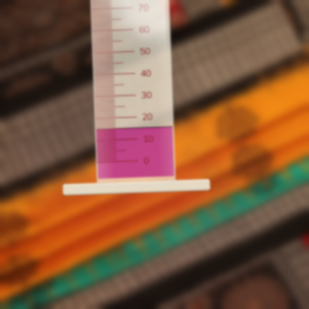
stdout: {"value": 15, "unit": "mL"}
